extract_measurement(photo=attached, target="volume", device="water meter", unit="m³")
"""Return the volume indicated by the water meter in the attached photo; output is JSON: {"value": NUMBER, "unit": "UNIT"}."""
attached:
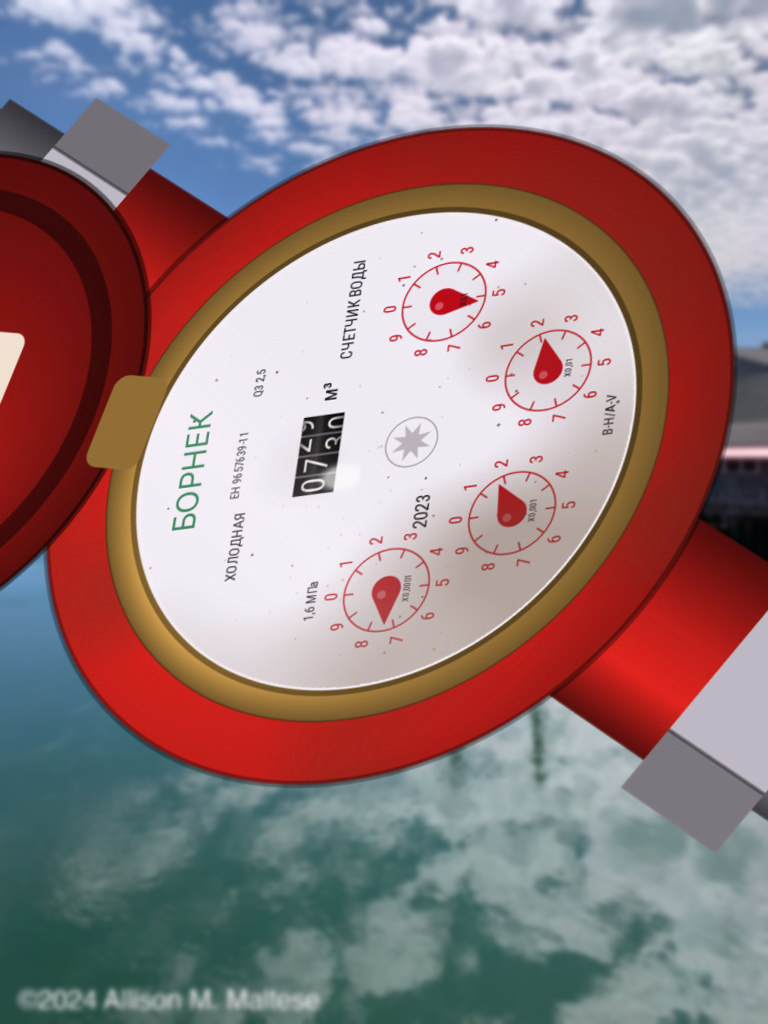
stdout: {"value": 729.5217, "unit": "m³"}
